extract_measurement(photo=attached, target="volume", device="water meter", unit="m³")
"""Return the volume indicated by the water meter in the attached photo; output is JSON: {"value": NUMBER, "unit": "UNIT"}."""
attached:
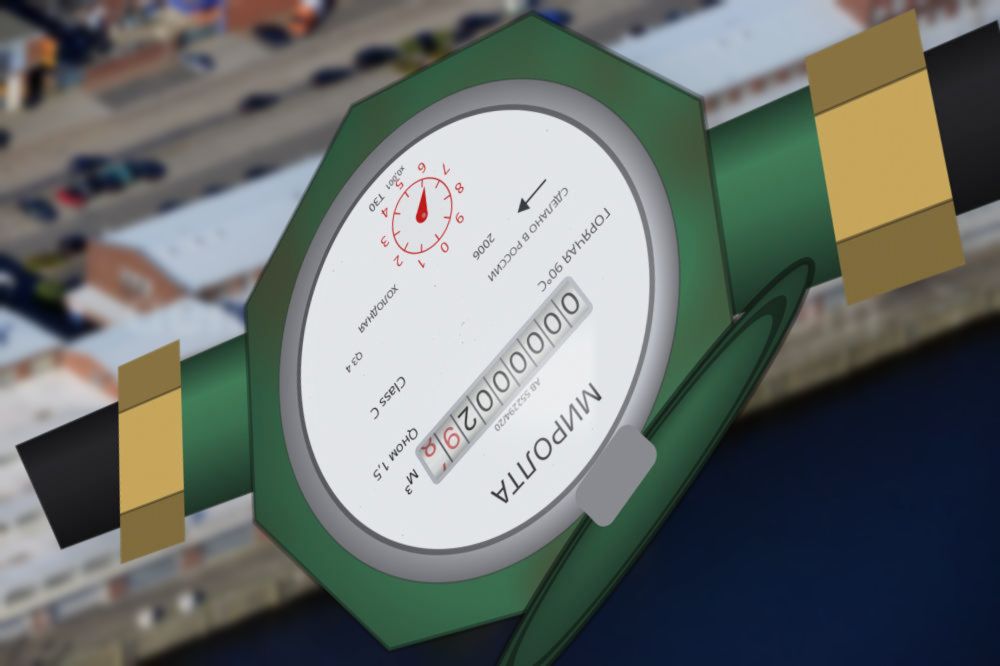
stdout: {"value": 2.976, "unit": "m³"}
